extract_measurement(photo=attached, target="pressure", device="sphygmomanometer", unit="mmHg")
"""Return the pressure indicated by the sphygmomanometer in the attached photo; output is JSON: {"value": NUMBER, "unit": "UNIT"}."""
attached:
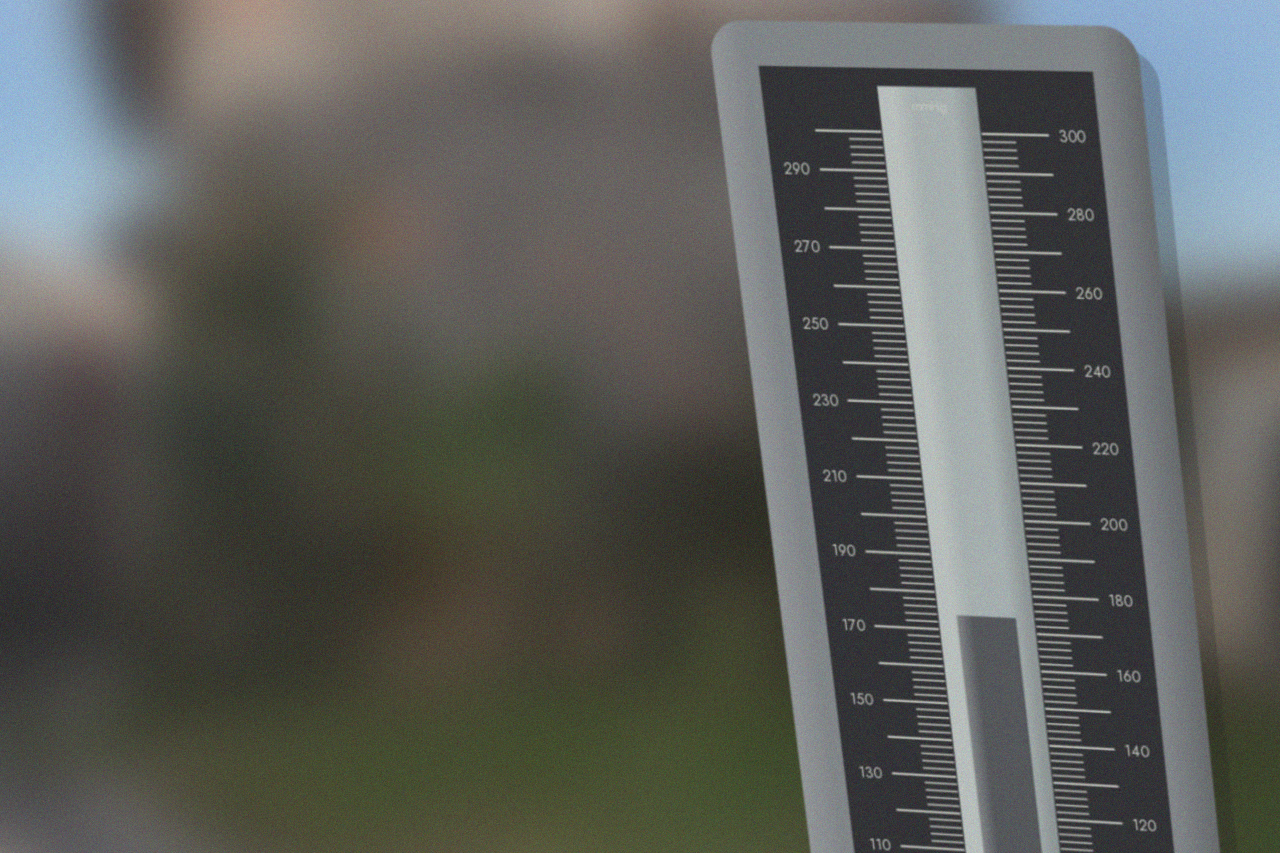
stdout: {"value": 174, "unit": "mmHg"}
